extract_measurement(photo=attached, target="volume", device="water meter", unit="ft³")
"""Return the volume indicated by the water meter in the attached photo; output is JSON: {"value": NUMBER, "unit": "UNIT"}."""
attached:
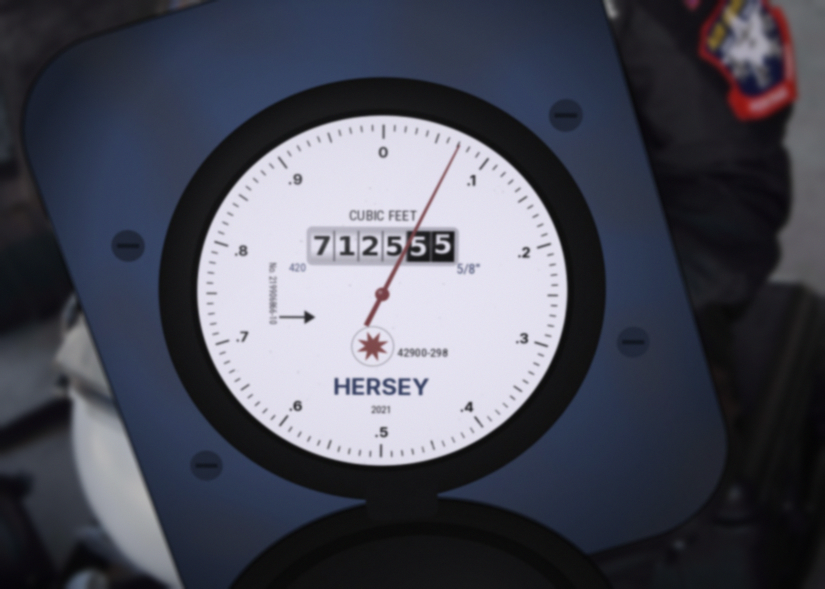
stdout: {"value": 712555.07, "unit": "ft³"}
